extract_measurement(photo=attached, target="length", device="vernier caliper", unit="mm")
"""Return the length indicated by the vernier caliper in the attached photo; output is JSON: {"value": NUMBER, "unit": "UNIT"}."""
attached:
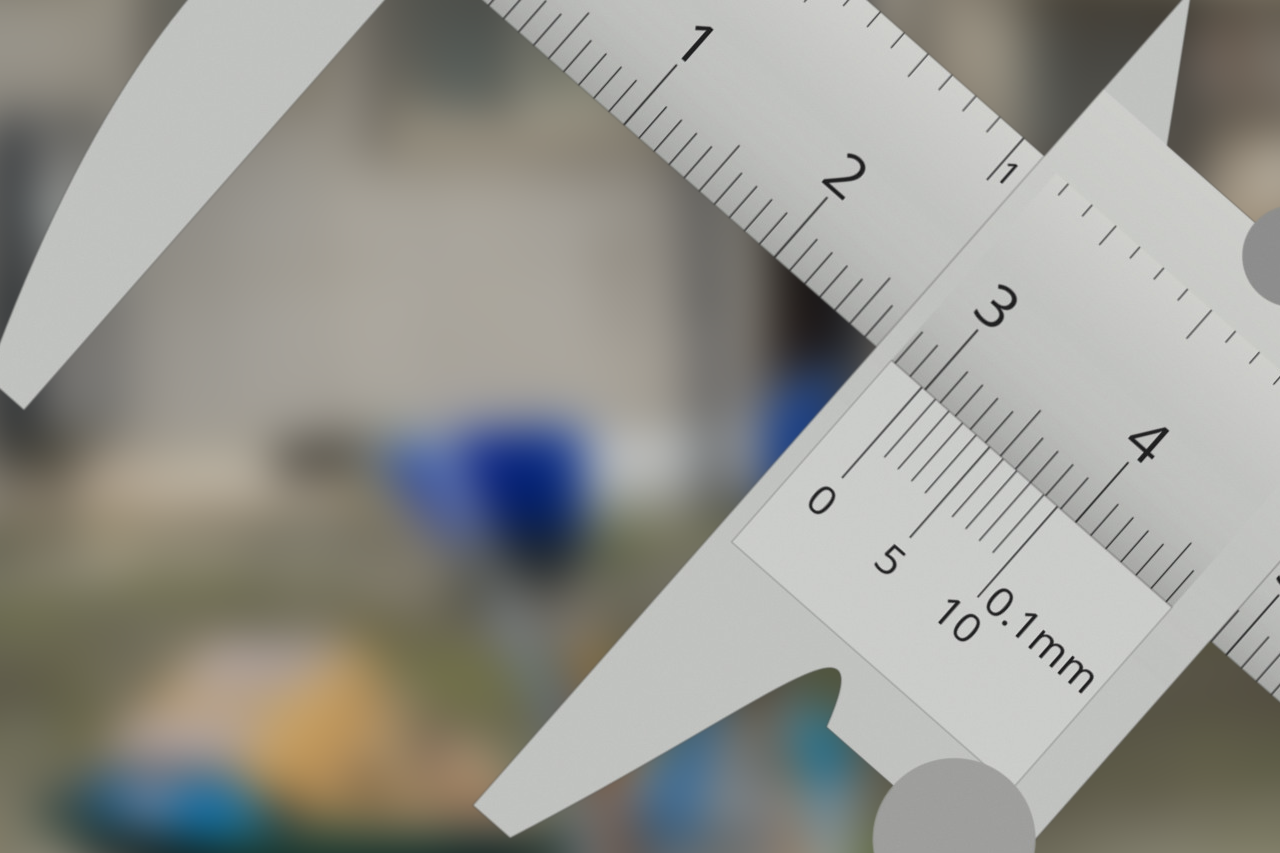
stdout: {"value": 29.8, "unit": "mm"}
